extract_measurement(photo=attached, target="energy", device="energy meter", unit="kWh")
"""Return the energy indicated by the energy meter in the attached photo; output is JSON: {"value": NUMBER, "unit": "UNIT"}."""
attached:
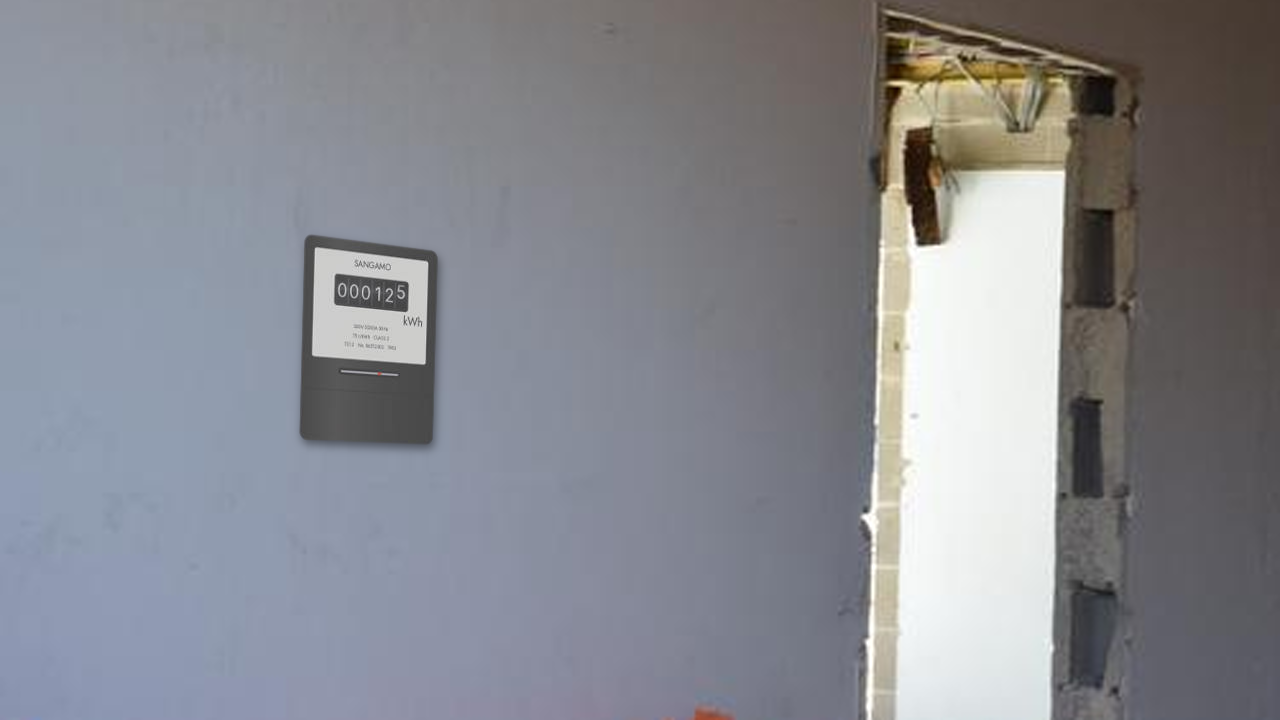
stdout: {"value": 125, "unit": "kWh"}
